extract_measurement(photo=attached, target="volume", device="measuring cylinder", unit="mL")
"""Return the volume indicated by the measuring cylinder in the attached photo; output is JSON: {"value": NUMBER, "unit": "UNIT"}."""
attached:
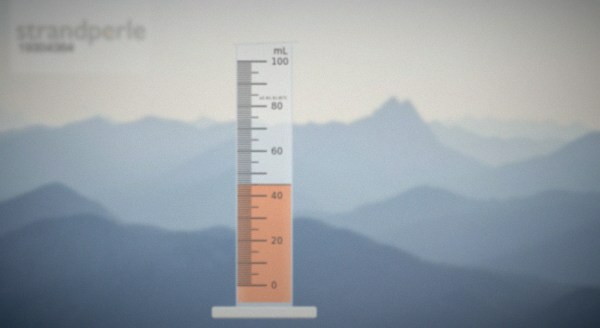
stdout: {"value": 45, "unit": "mL"}
